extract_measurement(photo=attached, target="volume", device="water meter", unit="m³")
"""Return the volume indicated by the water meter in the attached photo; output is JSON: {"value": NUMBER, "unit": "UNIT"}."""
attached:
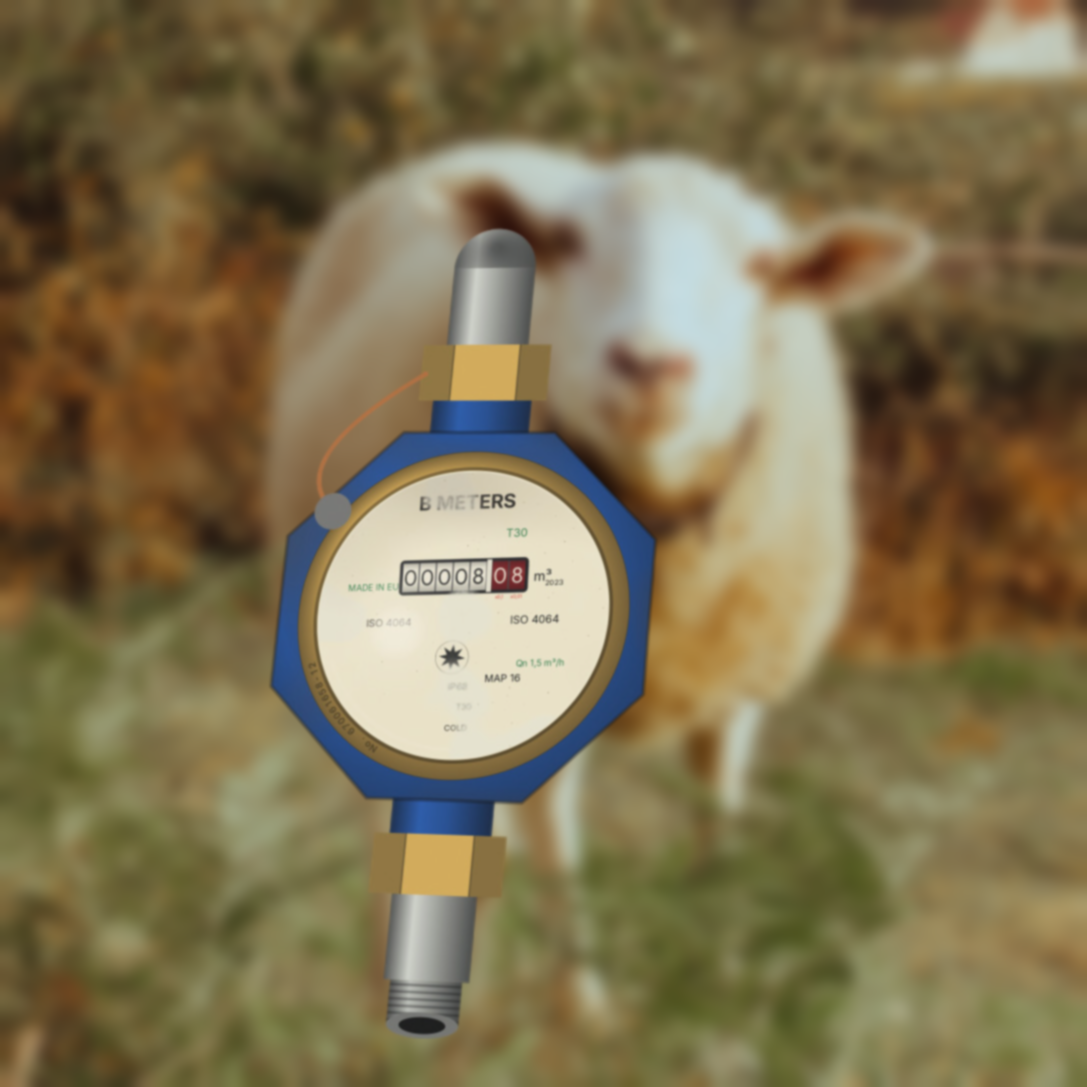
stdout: {"value": 8.08, "unit": "m³"}
